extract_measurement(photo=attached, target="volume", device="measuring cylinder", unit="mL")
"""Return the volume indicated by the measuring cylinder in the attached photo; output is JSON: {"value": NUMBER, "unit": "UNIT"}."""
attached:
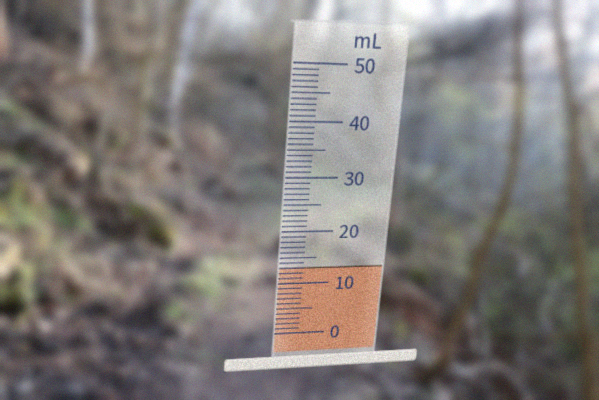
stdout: {"value": 13, "unit": "mL"}
